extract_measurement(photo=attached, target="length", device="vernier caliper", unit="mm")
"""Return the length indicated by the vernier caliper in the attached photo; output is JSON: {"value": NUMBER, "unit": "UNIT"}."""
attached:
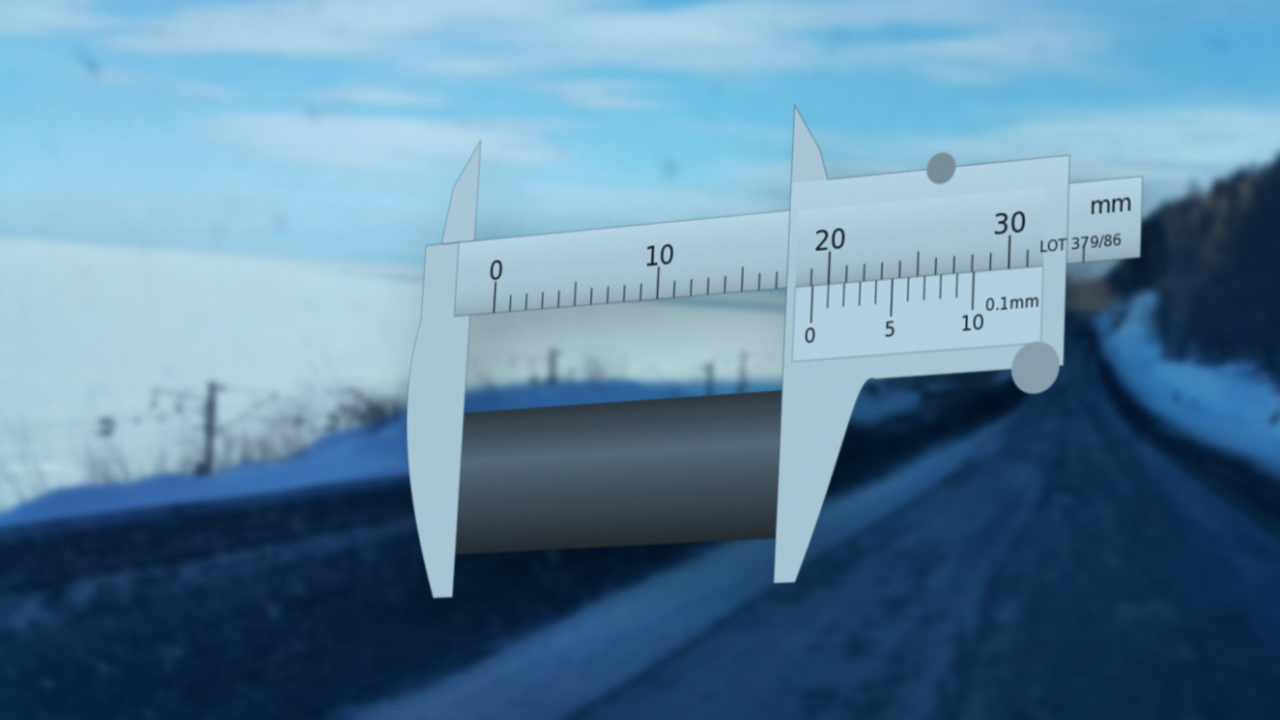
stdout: {"value": 19.1, "unit": "mm"}
